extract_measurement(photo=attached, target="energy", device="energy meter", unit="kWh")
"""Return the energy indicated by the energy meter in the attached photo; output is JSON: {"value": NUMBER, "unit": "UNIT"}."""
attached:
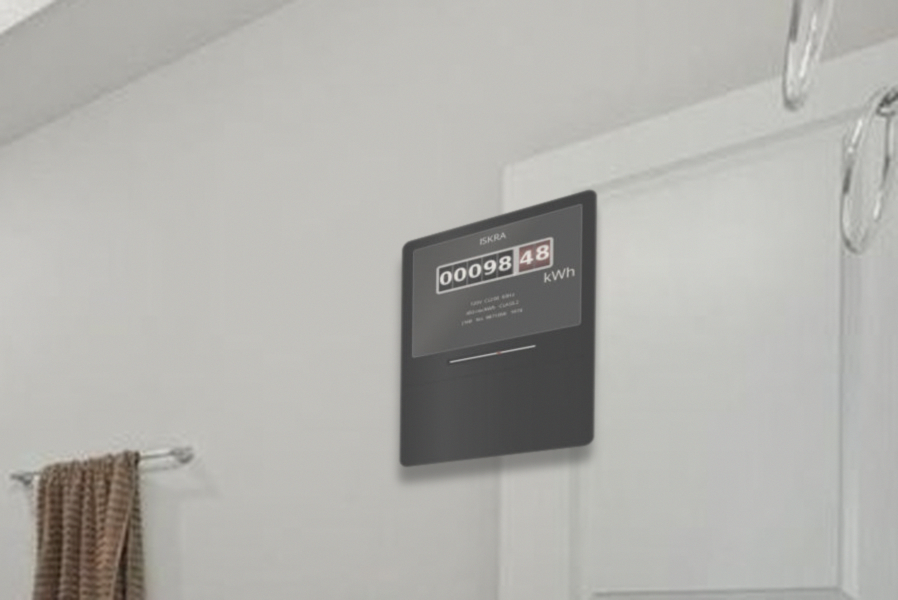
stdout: {"value": 98.48, "unit": "kWh"}
